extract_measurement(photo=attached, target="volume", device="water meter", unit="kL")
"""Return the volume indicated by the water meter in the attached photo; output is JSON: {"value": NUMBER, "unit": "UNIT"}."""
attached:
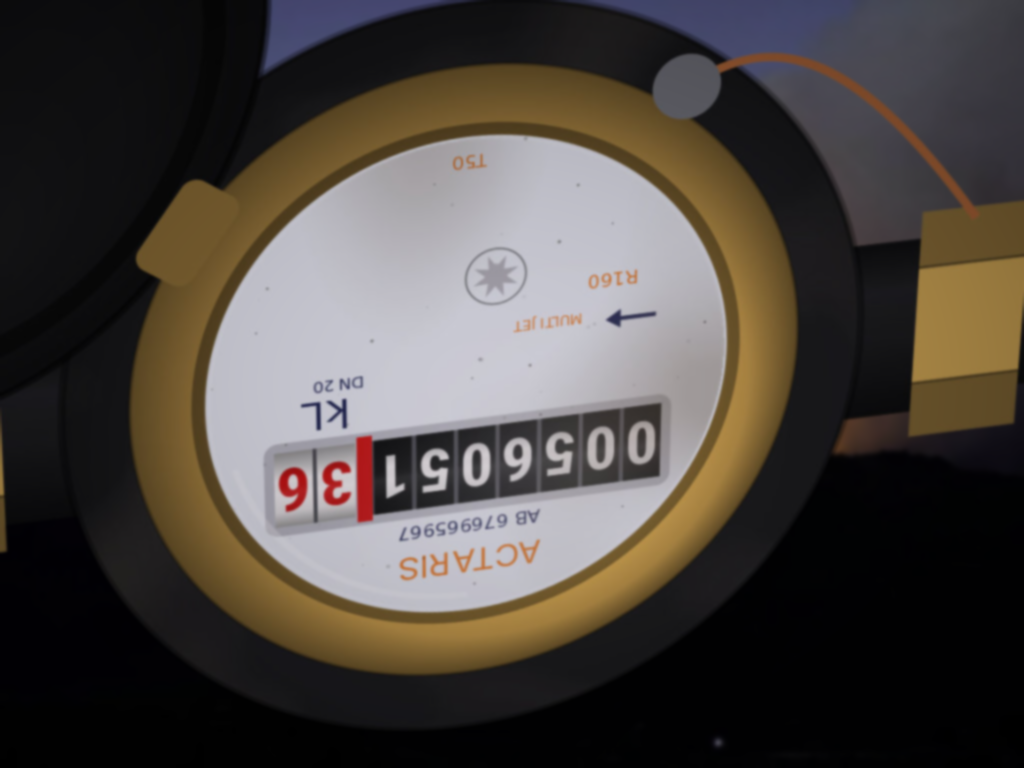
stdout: {"value": 56051.36, "unit": "kL"}
